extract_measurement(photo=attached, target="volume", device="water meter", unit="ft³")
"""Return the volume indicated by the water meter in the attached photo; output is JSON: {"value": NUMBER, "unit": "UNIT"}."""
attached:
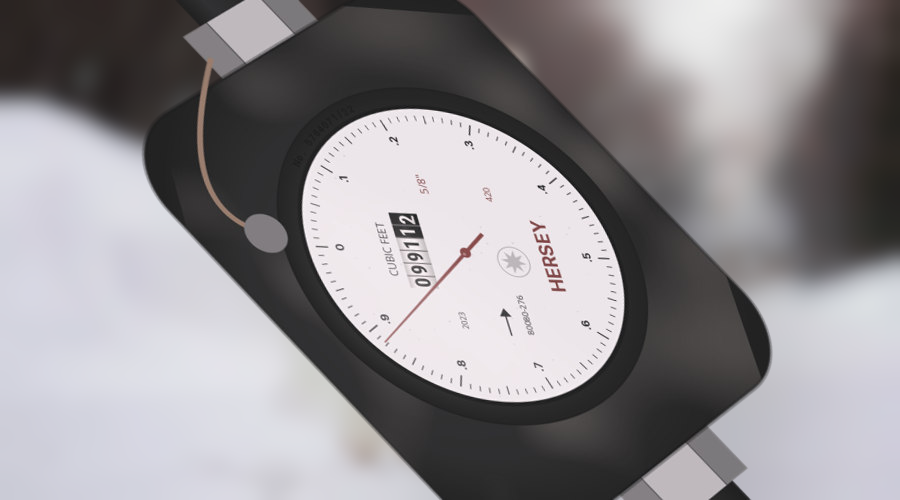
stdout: {"value": 99111.88, "unit": "ft³"}
